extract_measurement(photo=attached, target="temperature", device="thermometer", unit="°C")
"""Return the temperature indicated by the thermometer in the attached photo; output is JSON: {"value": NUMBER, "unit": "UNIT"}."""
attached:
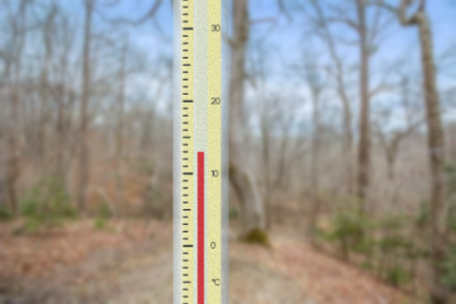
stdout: {"value": 13, "unit": "°C"}
